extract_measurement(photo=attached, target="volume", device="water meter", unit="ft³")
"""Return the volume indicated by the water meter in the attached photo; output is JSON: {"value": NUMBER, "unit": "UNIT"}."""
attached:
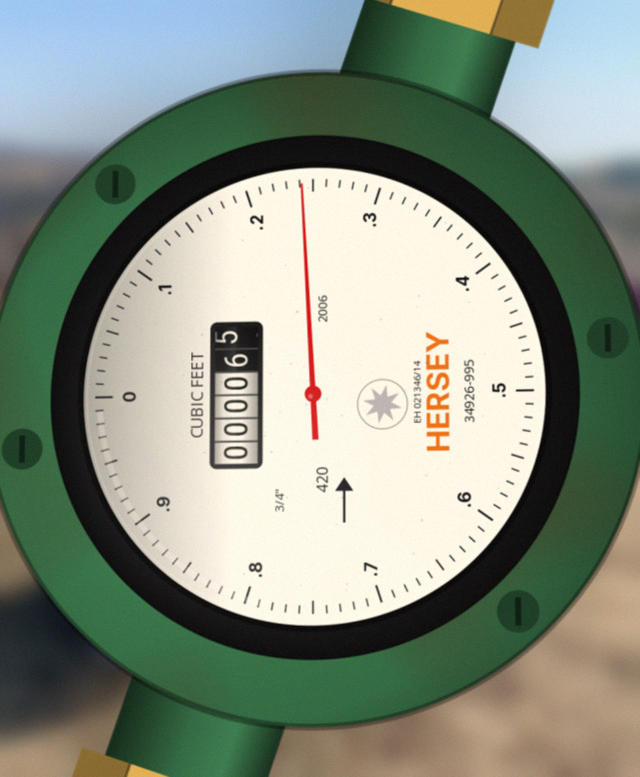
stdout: {"value": 65.24, "unit": "ft³"}
